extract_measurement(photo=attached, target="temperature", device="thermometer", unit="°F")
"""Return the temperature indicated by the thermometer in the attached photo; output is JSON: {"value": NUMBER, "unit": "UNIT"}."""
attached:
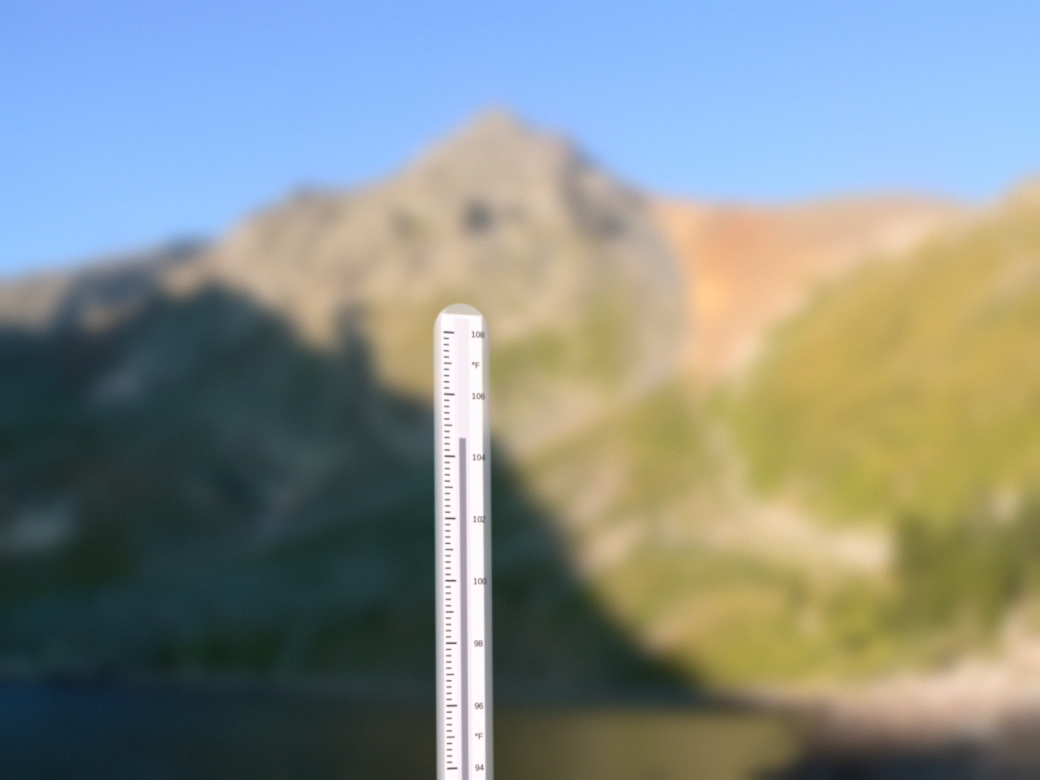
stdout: {"value": 104.6, "unit": "°F"}
